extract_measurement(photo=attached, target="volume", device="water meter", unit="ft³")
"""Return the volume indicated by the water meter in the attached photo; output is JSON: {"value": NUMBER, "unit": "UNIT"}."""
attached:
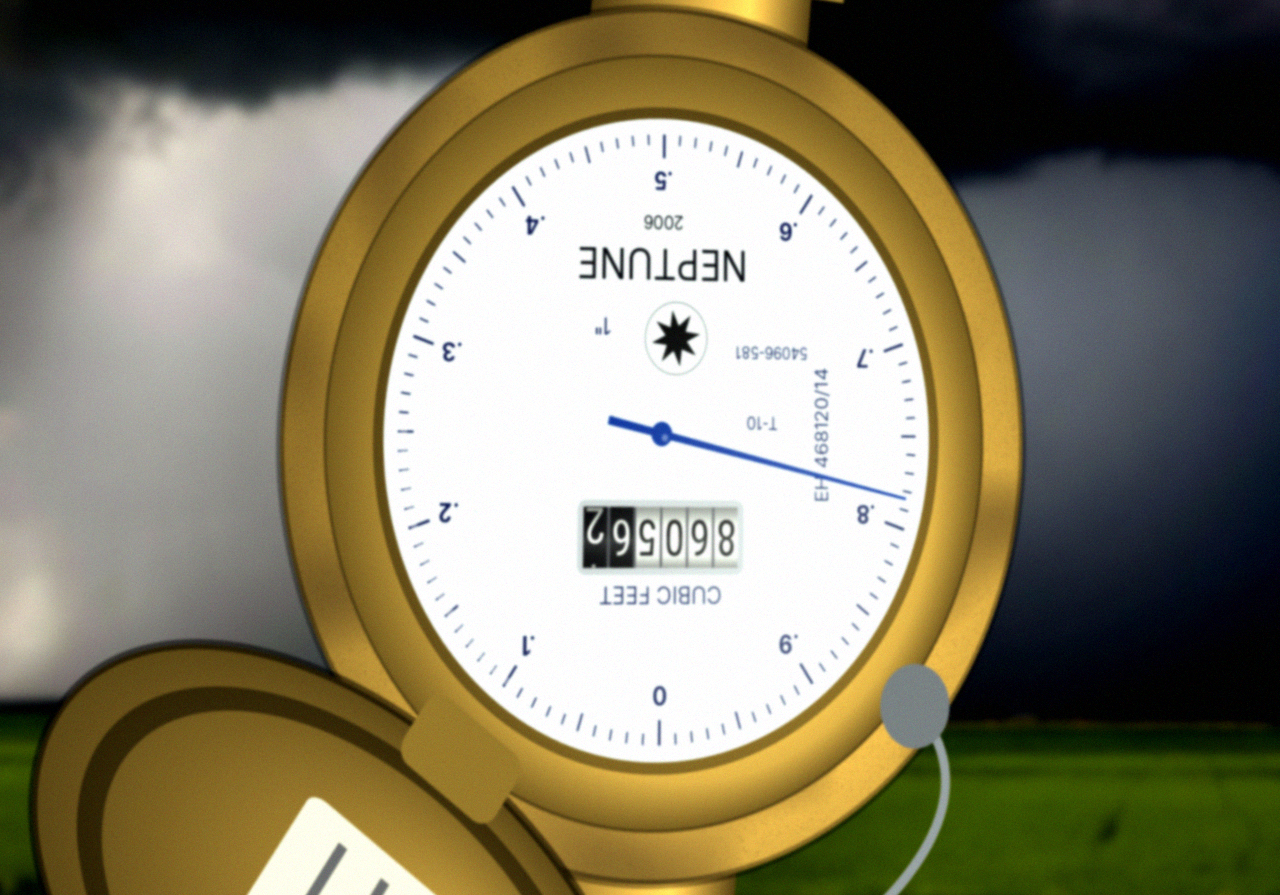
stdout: {"value": 860561.78, "unit": "ft³"}
